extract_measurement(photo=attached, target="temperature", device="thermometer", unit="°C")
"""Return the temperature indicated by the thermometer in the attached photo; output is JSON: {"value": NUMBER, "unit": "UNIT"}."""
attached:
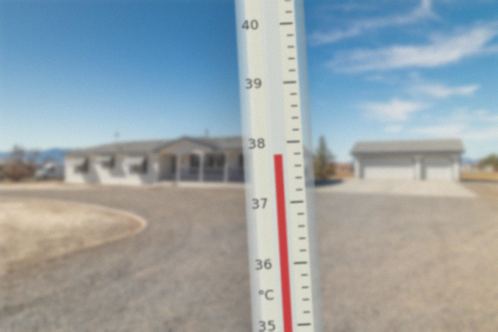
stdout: {"value": 37.8, "unit": "°C"}
